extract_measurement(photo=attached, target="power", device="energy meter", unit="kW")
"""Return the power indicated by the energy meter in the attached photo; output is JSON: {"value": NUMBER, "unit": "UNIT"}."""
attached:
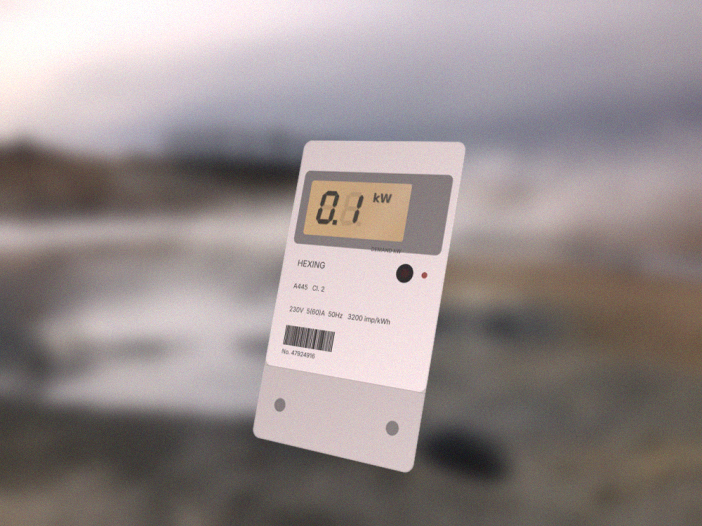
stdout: {"value": 0.1, "unit": "kW"}
